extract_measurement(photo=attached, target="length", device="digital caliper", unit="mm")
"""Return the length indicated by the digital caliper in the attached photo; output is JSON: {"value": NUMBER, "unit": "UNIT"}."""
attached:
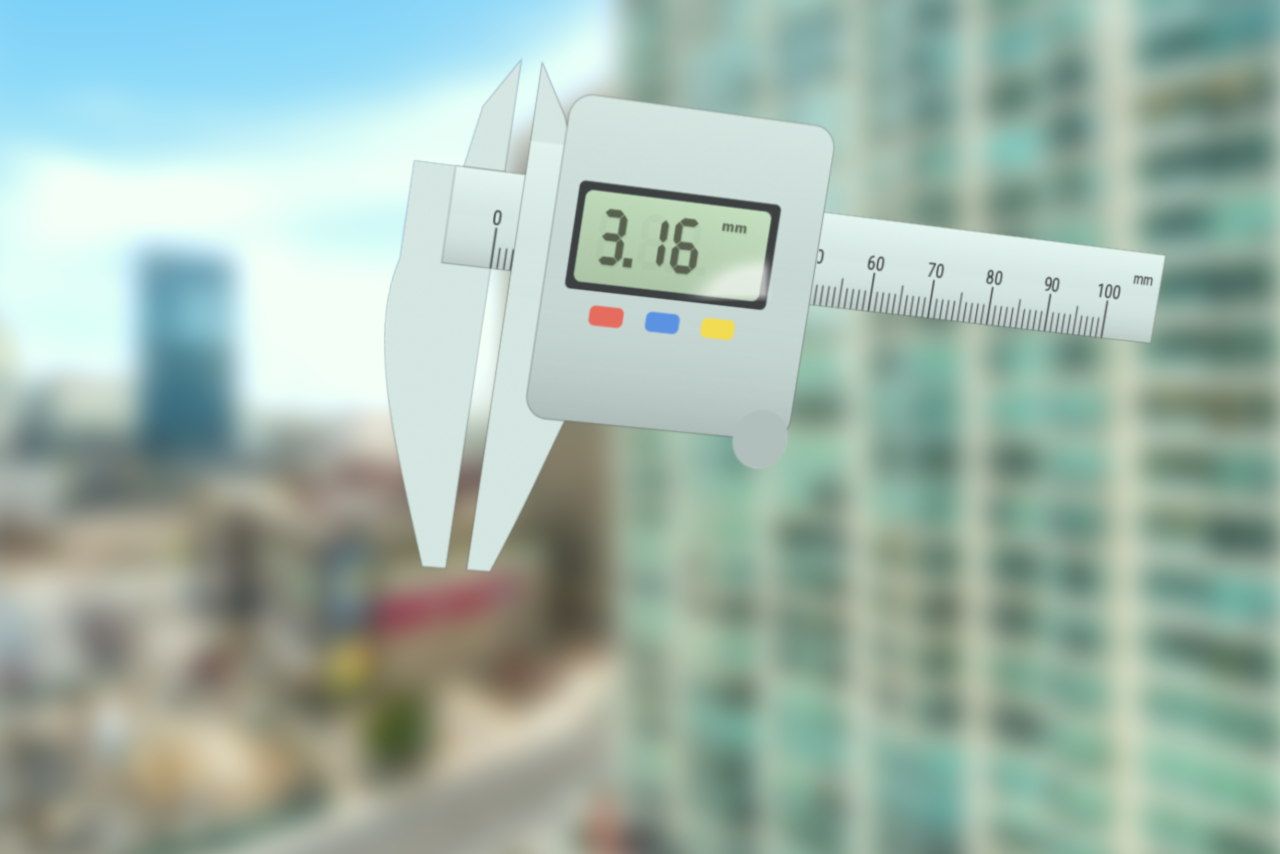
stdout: {"value": 3.16, "unit": "mm"}
